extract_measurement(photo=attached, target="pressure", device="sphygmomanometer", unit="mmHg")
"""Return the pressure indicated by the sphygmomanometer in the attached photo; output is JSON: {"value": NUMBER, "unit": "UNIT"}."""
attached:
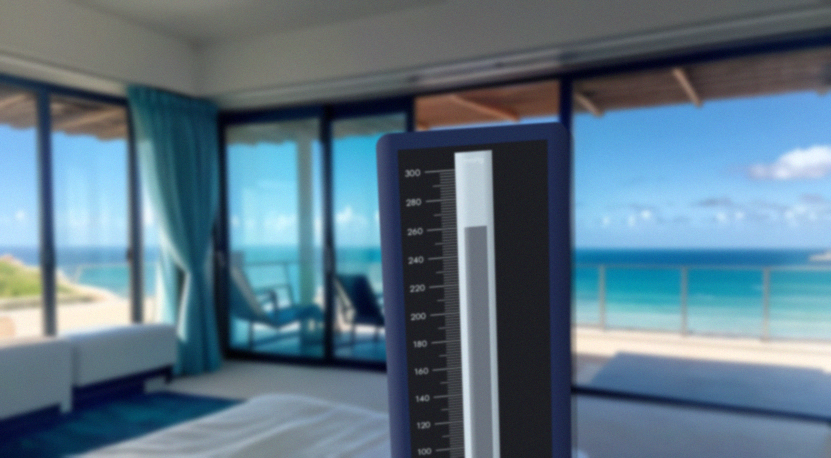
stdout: {"value": 260, "unit": "mmHg"}
